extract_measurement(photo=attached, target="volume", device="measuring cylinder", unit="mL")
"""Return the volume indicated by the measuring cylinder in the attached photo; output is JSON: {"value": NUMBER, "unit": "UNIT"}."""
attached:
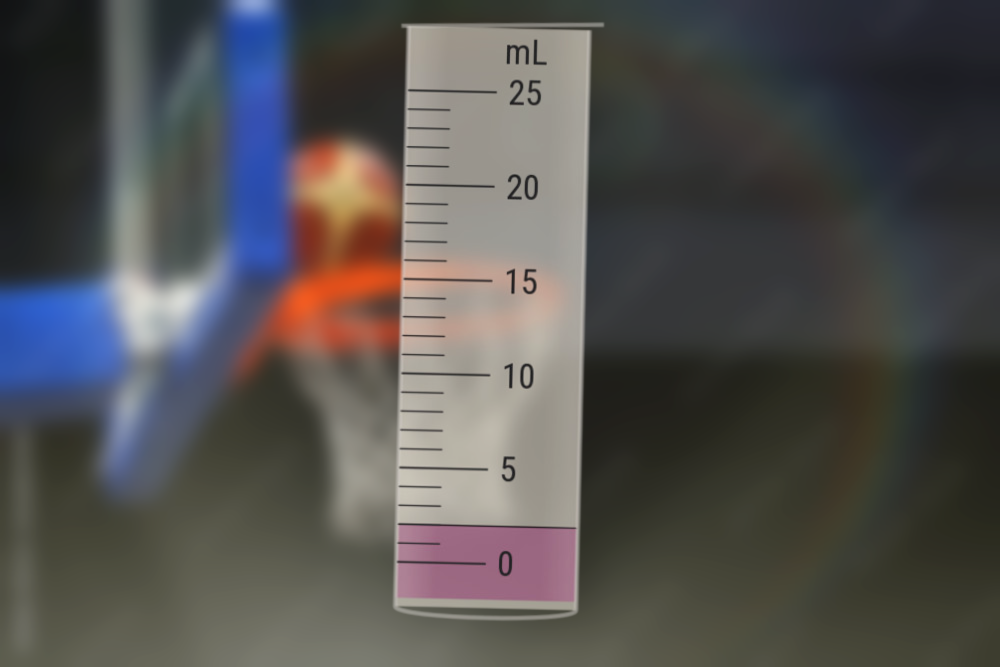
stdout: {"value": 2, "unit": "mL"}
